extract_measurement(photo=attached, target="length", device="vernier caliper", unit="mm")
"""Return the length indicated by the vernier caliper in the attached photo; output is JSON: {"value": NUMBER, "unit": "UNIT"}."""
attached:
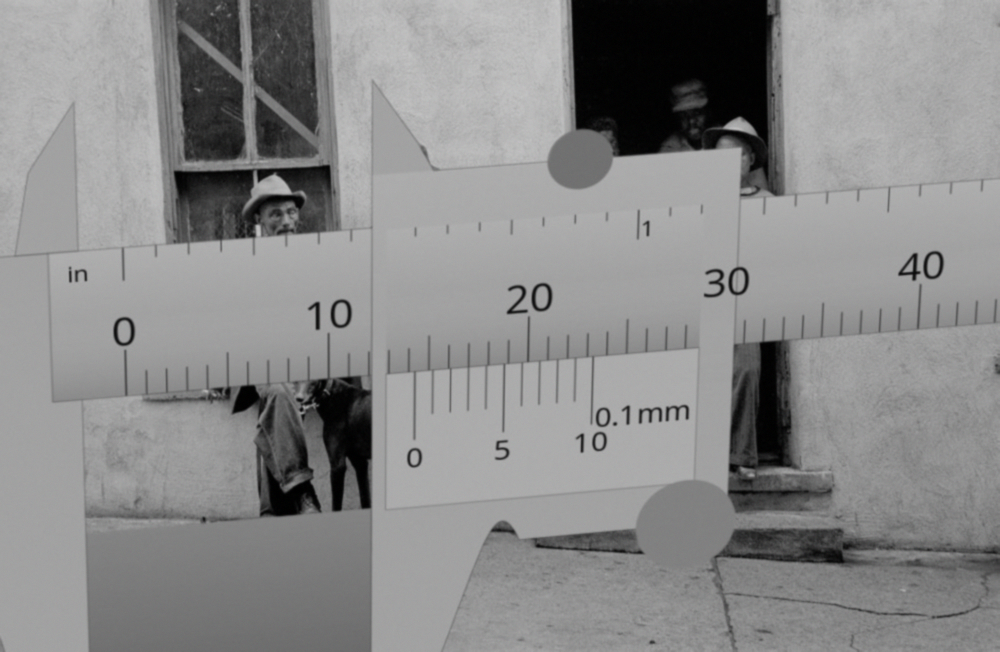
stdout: {"value": 14.3, "unit": "mm"}
